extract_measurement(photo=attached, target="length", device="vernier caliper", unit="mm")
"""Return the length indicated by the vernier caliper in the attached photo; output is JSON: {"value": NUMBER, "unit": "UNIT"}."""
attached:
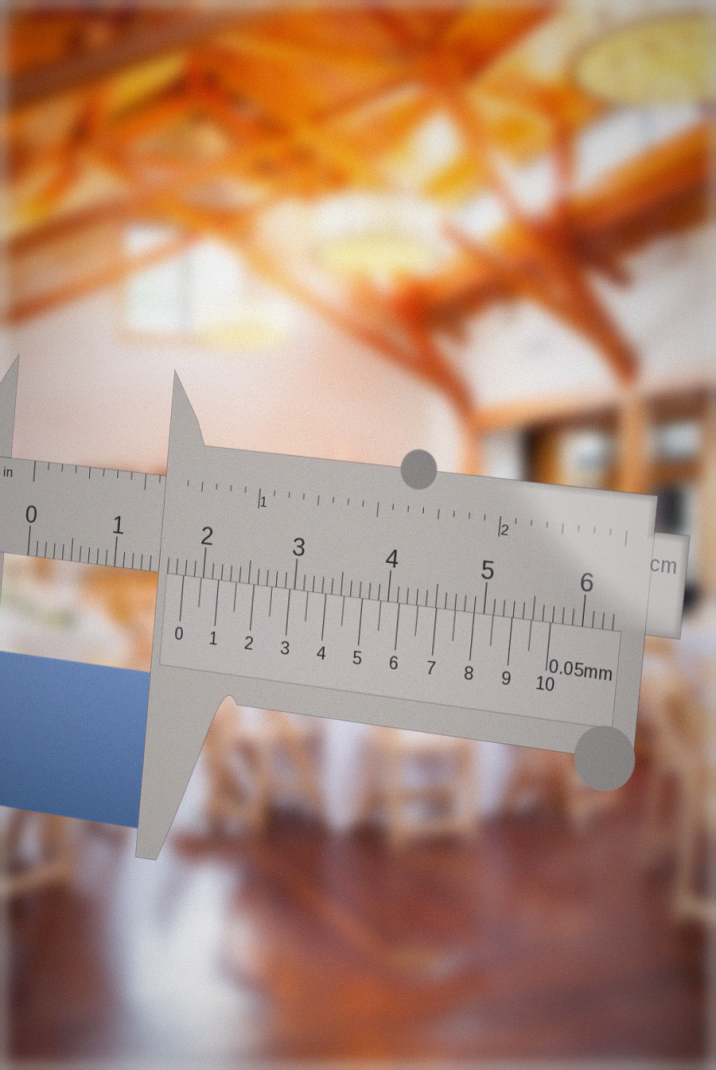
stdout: {"value": 17.8, "unit": "mm"}
